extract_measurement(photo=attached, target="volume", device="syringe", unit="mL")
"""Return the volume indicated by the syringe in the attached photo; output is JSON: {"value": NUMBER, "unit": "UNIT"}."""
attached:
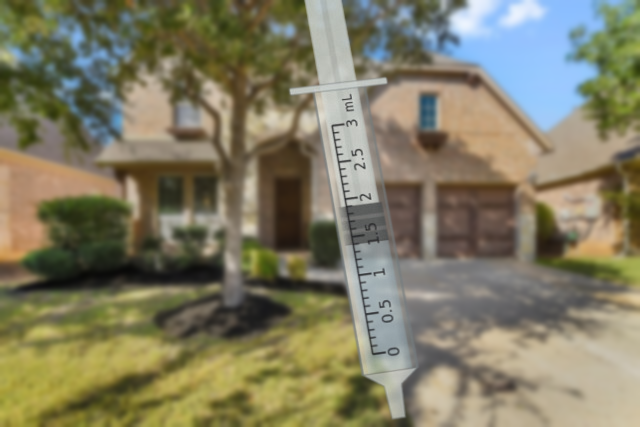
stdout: {"value": 1.4, "unit": "mL"}
